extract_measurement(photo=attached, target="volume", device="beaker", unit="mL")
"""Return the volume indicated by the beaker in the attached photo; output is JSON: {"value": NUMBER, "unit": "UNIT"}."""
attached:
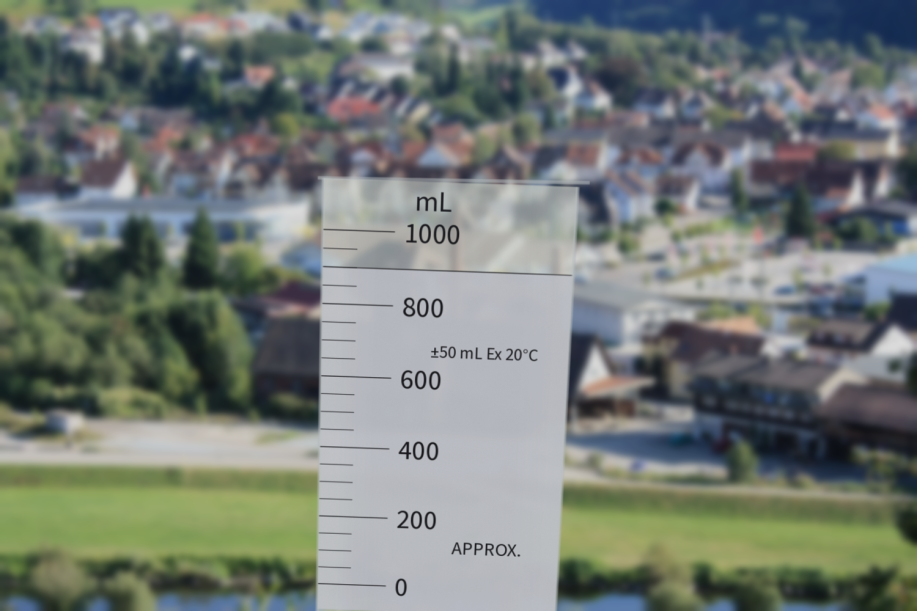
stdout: {"value": 900, "unit": "mL"}
